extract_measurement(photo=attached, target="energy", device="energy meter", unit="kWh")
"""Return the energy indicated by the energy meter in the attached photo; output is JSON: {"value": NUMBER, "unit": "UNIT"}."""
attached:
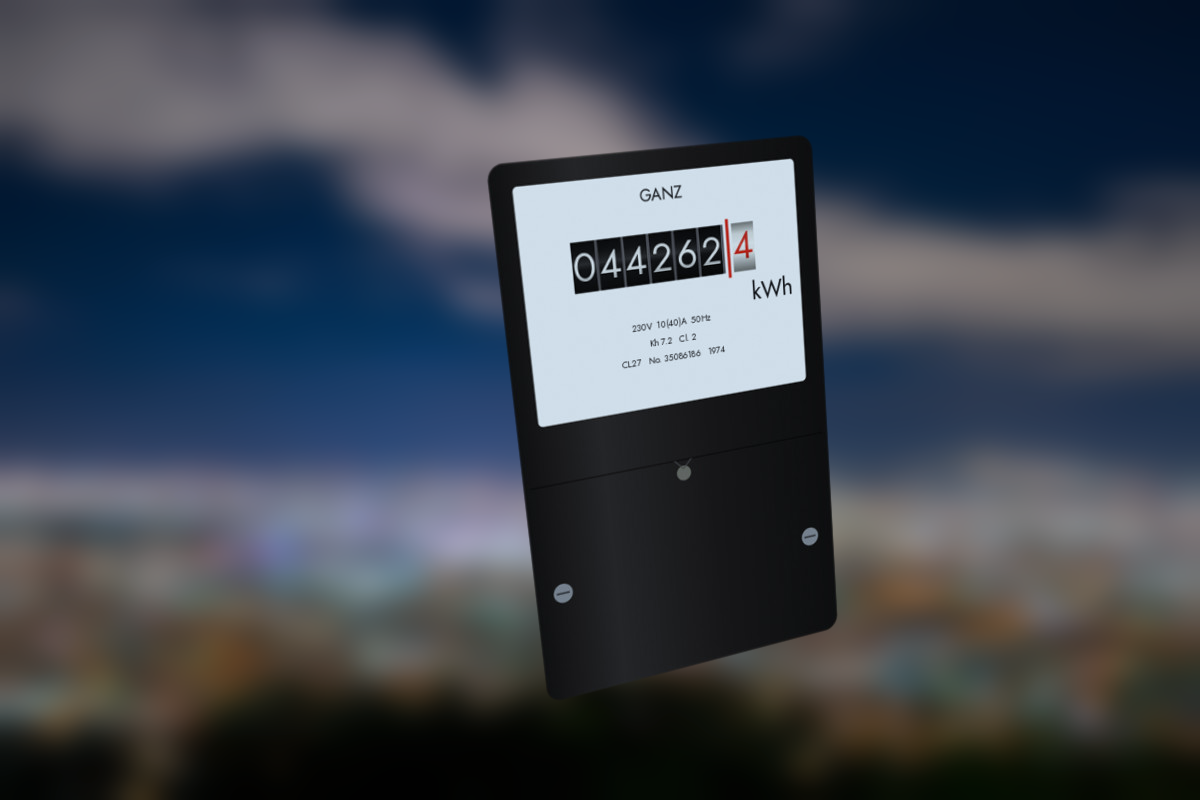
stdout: {"value": 44262.4, "unit": "kWh"}
